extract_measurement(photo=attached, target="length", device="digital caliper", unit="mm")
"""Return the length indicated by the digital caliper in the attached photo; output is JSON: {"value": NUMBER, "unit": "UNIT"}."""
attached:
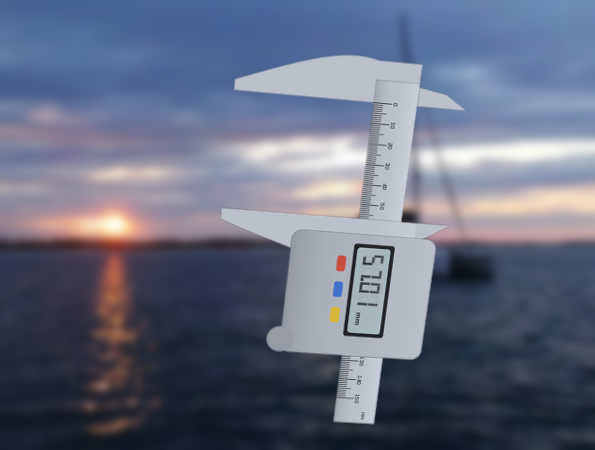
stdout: {"value": 57.01, "unit": "mm"}
